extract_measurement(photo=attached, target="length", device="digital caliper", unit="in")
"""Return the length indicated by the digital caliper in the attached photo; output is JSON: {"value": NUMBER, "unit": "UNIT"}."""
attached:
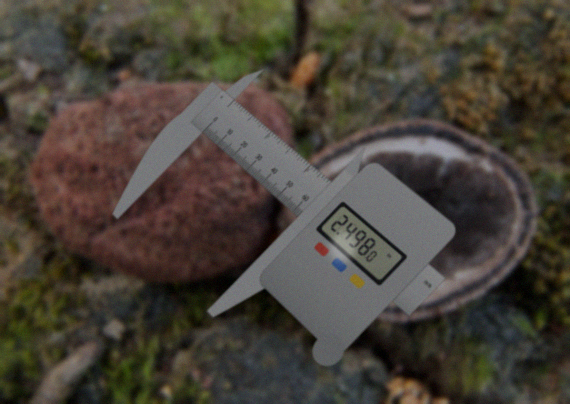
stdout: {"value": 2.4980, "unit": "in"}
